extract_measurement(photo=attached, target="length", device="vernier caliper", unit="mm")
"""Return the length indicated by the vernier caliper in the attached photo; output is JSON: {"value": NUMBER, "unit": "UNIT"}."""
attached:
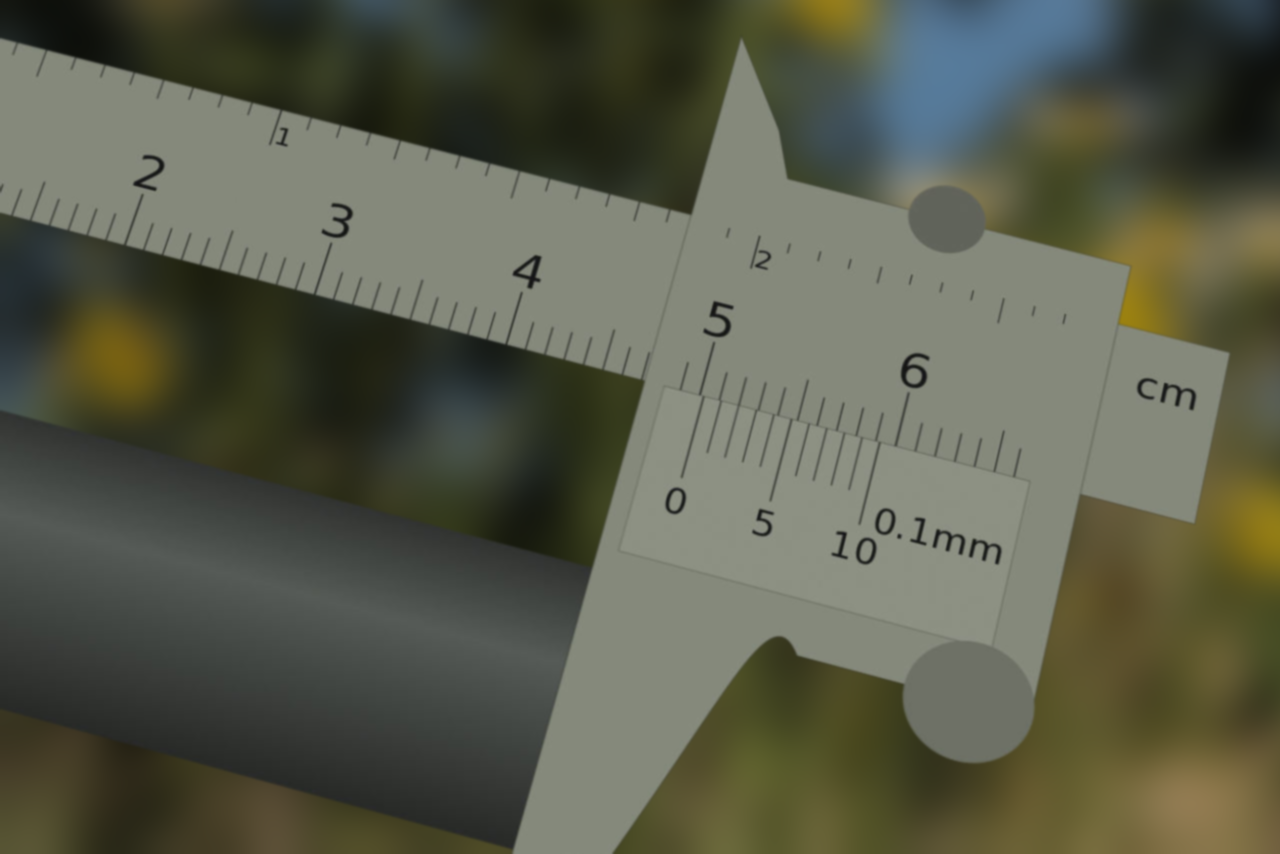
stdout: {"value": 50.2, "unit": "mm"}
